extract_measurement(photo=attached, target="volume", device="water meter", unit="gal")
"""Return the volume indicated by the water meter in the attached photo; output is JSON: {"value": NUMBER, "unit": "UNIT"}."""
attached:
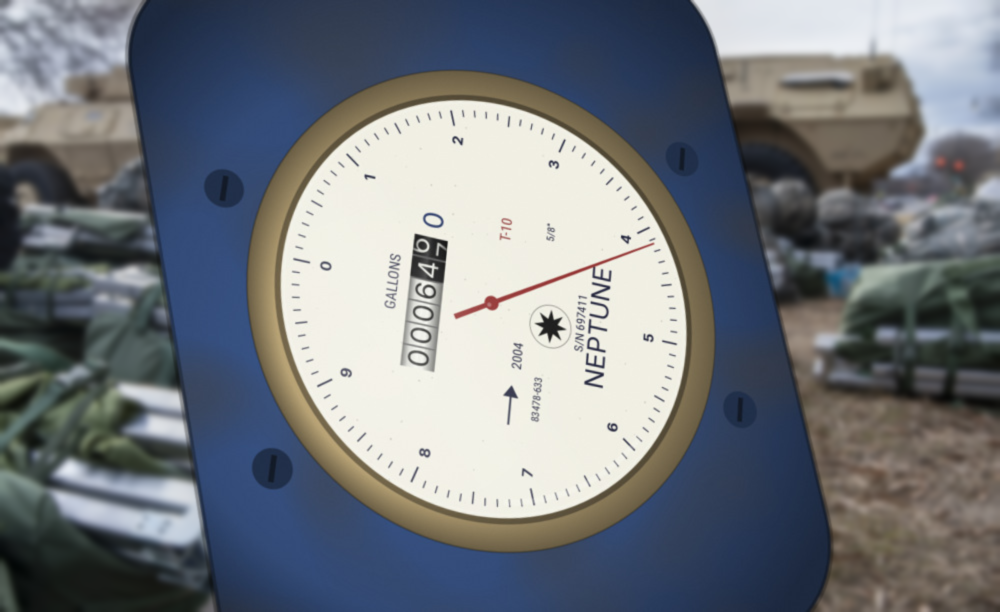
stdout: {"value": 6464.1, "unit": "gal"}
